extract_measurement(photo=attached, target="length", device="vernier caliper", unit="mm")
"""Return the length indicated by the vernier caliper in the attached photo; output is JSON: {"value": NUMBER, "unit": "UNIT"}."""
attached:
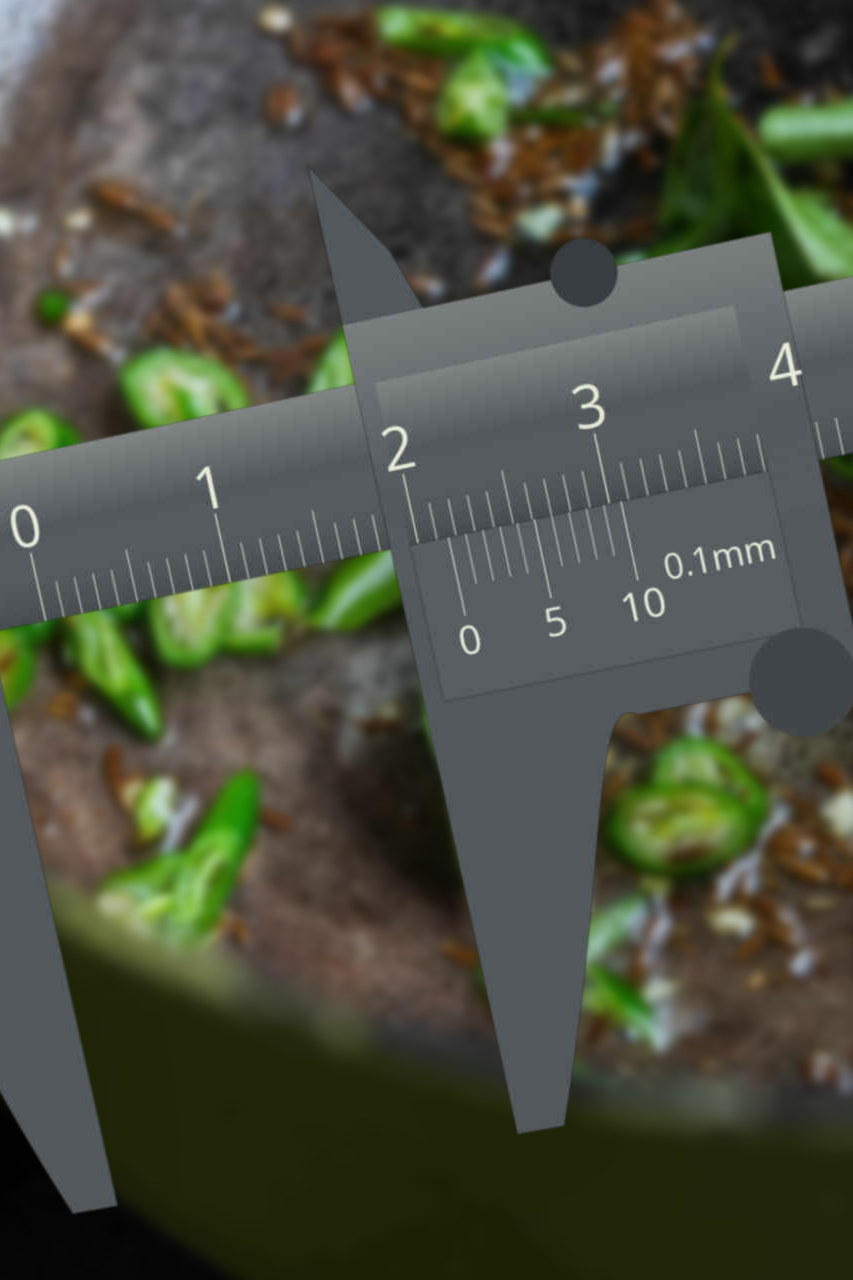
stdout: {"value": 21.6, "unit": "mm"}
